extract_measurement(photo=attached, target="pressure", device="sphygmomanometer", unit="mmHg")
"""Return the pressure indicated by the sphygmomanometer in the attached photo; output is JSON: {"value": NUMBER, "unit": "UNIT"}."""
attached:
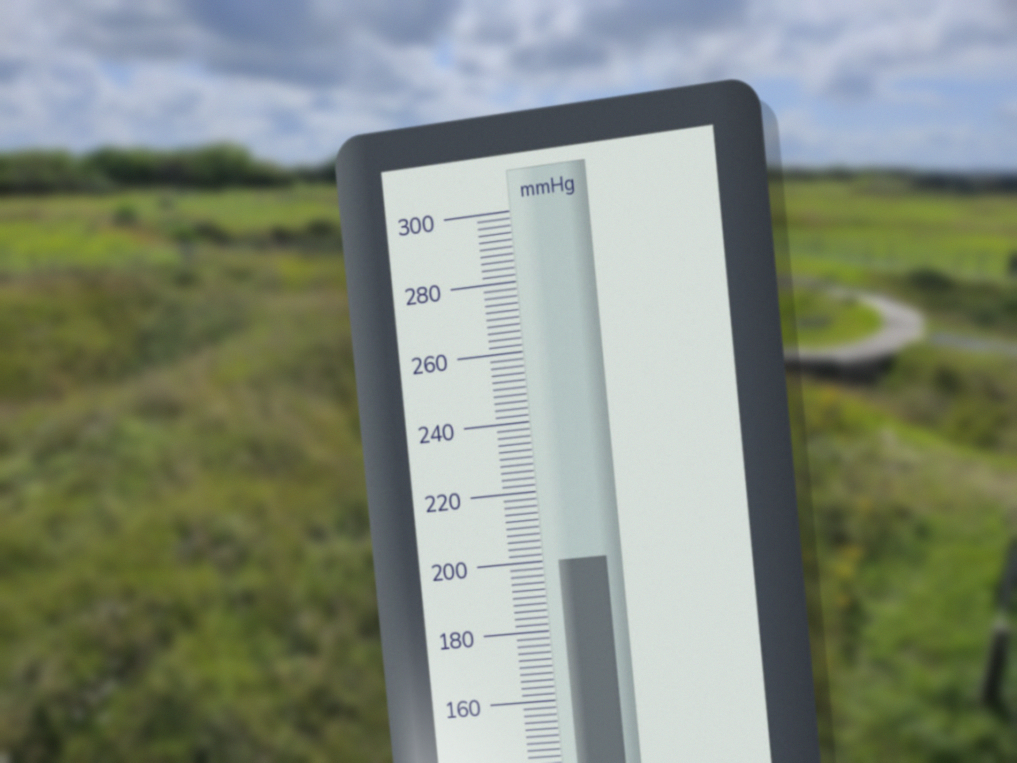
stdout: {"value": 200, "unit": "mmHg"}
